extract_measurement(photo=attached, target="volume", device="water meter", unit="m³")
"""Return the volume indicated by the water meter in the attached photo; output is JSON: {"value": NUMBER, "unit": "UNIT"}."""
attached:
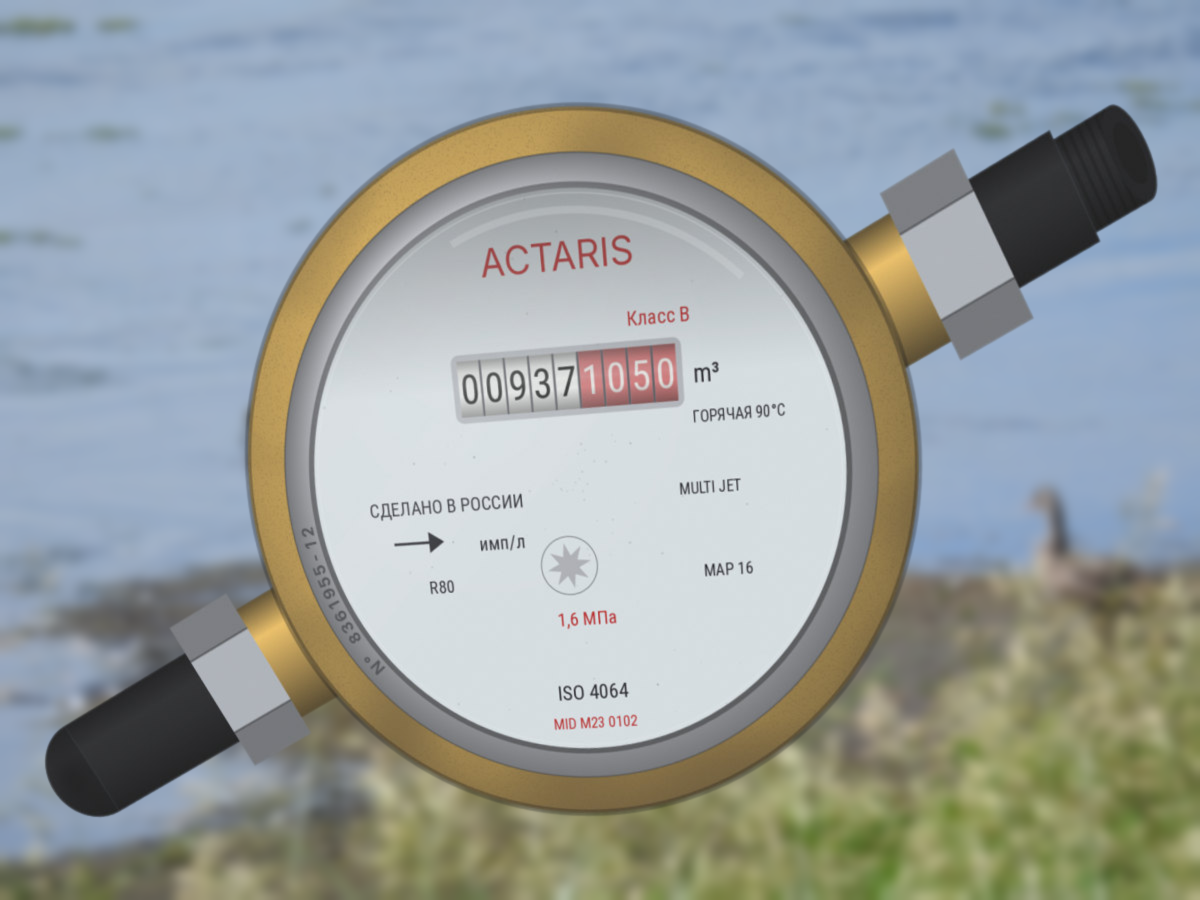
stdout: {"value": 937.1050, "unit": "m³"}
